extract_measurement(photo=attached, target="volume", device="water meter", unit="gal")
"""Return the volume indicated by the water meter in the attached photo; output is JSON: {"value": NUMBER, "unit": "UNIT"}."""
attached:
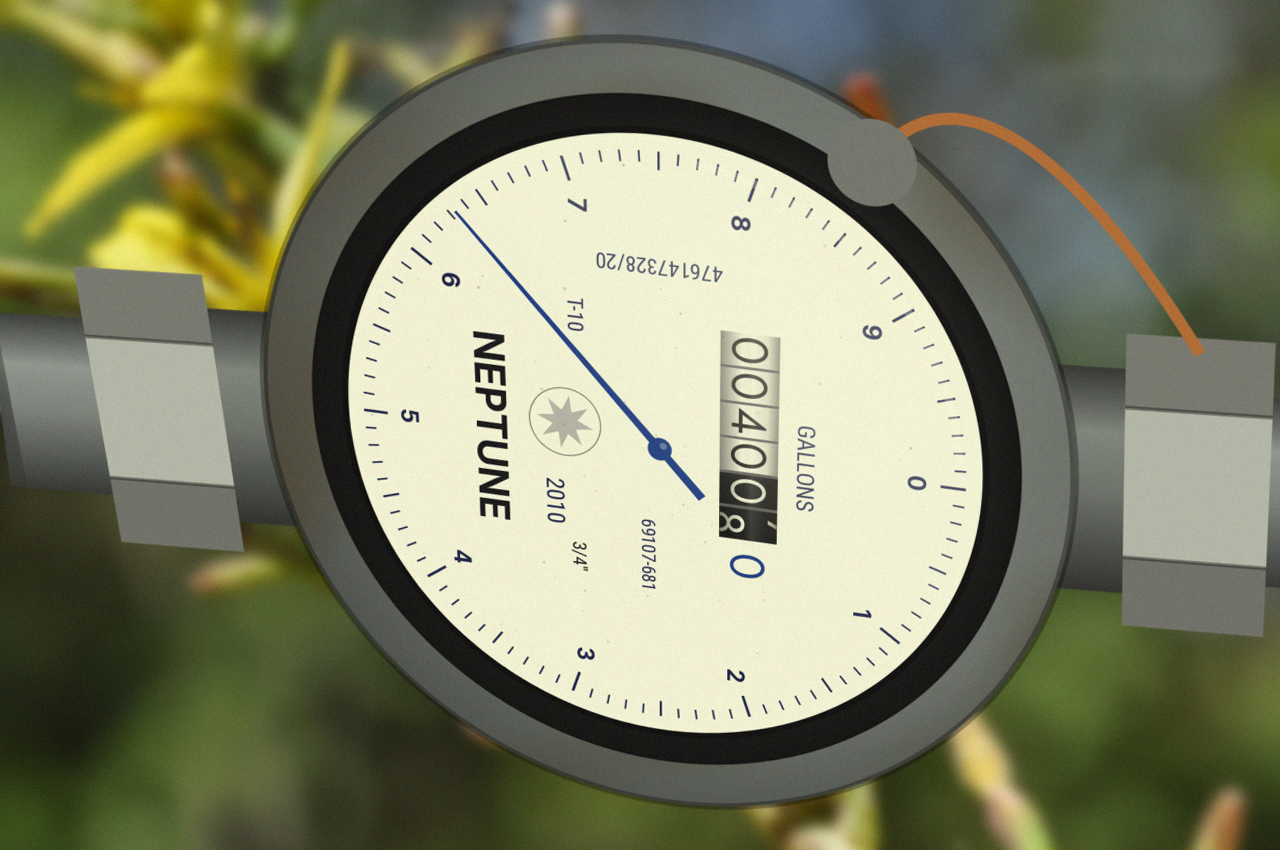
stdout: {"value": 40076.3, "unit": "gal"}
